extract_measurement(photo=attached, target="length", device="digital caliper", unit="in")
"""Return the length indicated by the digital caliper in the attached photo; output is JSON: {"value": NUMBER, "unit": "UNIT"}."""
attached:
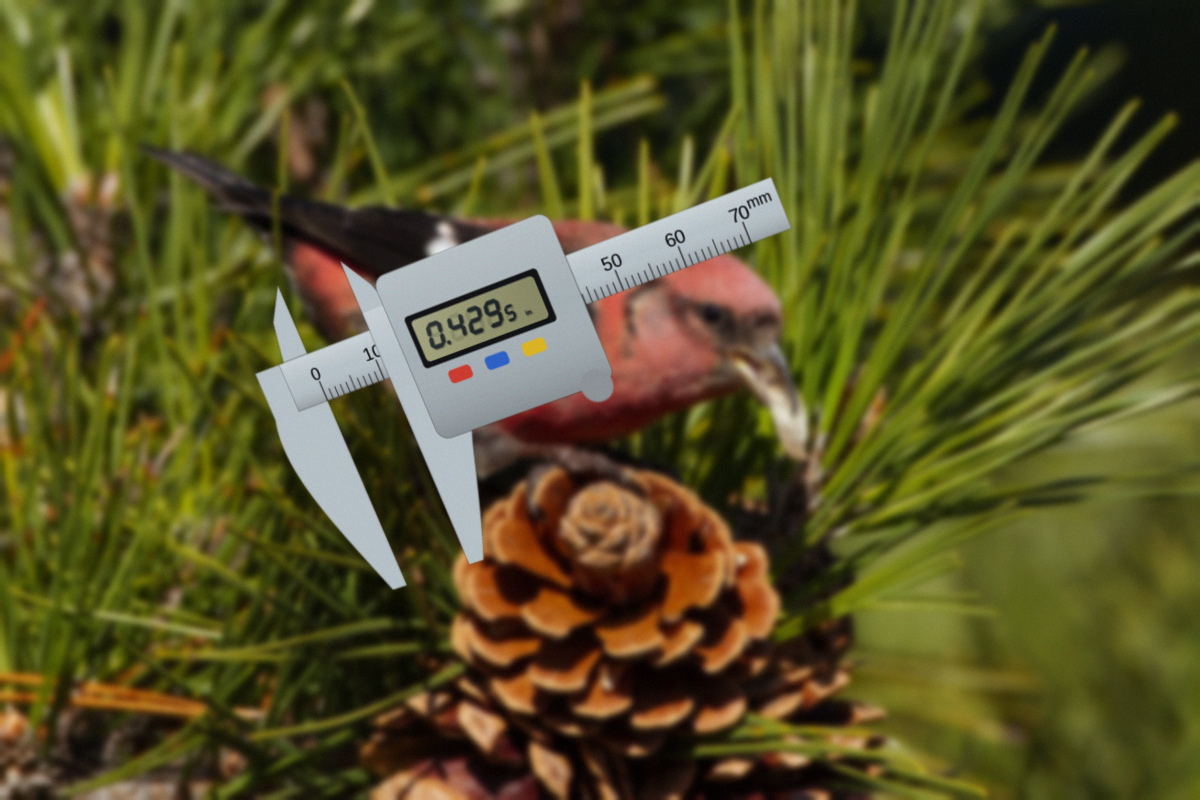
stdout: {"value": 0.4295, "unit": "in"}
